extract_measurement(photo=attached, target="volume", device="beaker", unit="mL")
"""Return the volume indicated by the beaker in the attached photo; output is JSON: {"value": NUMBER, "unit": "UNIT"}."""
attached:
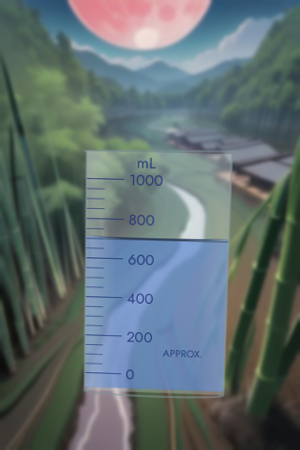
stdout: {"value": 700, "unit": "mL"}
